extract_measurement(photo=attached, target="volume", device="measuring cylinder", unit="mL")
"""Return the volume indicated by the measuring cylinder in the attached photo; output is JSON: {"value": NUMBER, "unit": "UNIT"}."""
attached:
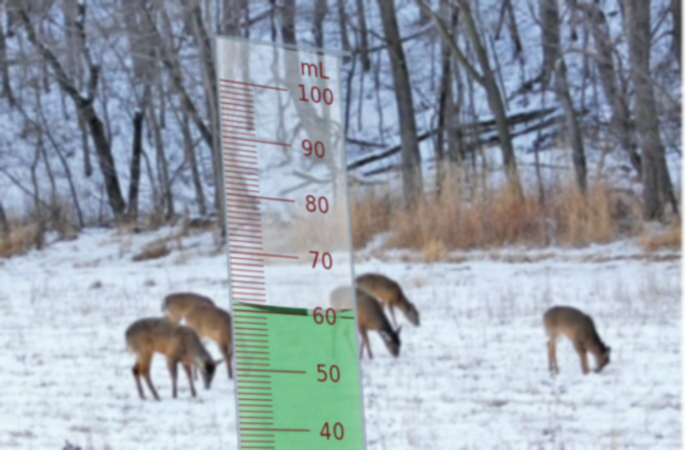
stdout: {"value": 60, "unit": "mL"}
